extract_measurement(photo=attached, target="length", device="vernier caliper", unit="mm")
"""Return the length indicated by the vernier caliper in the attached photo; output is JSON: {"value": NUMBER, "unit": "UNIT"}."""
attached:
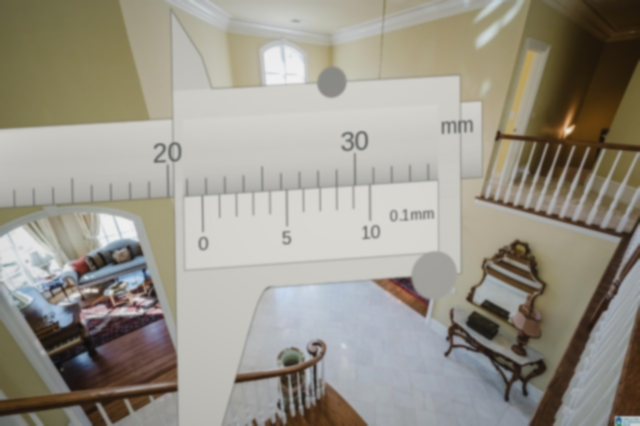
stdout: {"value": 21.8, "unit": "mm"}
